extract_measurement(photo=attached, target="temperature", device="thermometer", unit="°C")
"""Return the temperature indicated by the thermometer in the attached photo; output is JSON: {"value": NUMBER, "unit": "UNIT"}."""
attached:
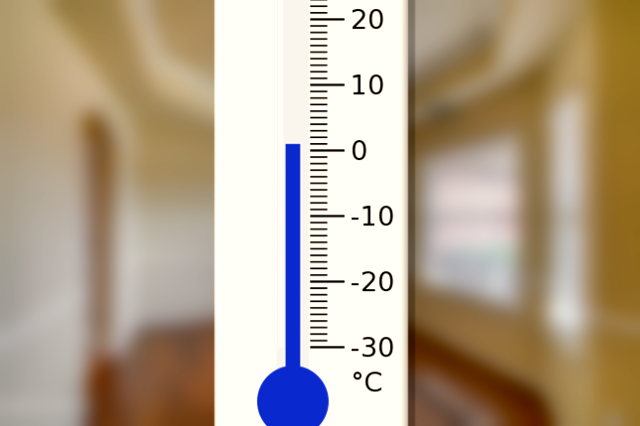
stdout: {"value": 1, "unit": "°C"}
